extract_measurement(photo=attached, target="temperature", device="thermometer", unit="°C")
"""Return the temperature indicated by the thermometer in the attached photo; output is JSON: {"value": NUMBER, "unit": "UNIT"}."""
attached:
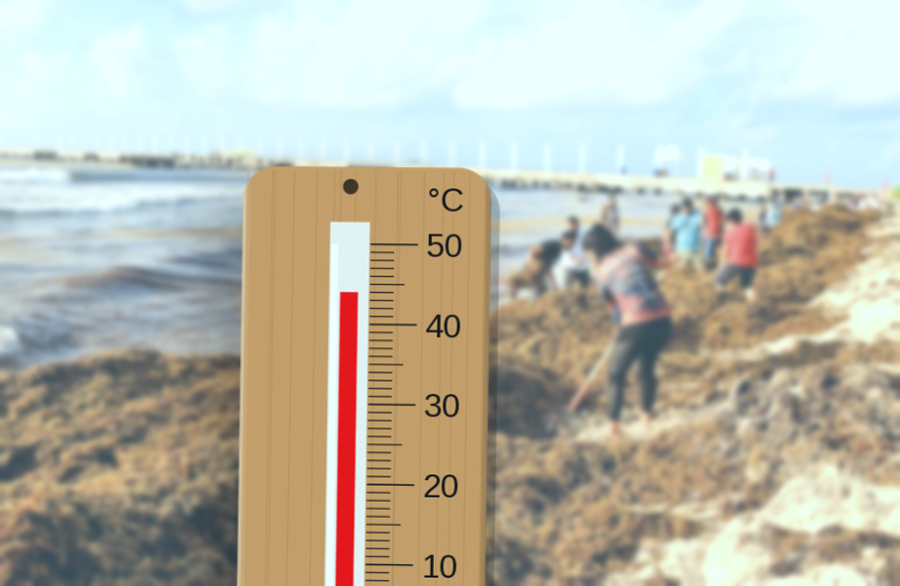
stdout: {"value": 44, "unit": "°C"}
